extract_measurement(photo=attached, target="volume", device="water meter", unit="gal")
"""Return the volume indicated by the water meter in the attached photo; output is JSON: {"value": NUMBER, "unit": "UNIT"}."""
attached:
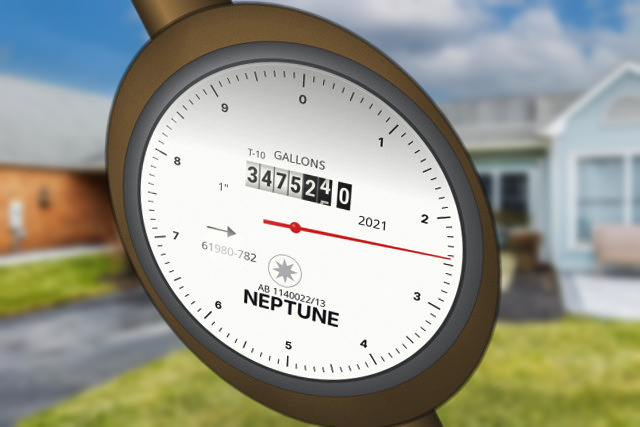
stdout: {"value": 3475242.4, "unit": "gal"}
